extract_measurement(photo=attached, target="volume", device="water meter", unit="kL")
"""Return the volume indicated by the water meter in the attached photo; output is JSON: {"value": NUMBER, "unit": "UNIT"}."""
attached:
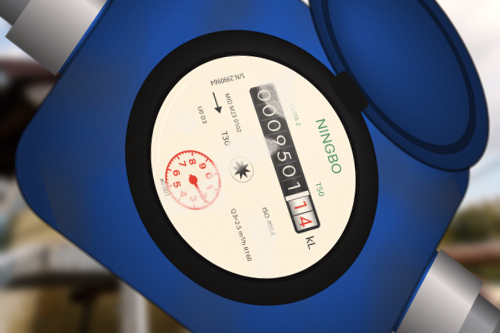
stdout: {"value": 9501.142, "unit": "kL"}
